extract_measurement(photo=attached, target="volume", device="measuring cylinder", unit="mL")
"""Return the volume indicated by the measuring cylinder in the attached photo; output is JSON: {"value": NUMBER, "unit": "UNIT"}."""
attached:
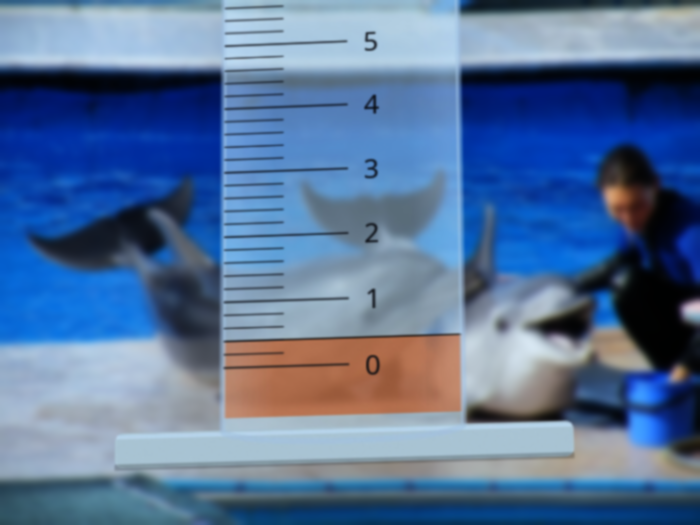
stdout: {"value": 0.4, "unit": "mL"}
